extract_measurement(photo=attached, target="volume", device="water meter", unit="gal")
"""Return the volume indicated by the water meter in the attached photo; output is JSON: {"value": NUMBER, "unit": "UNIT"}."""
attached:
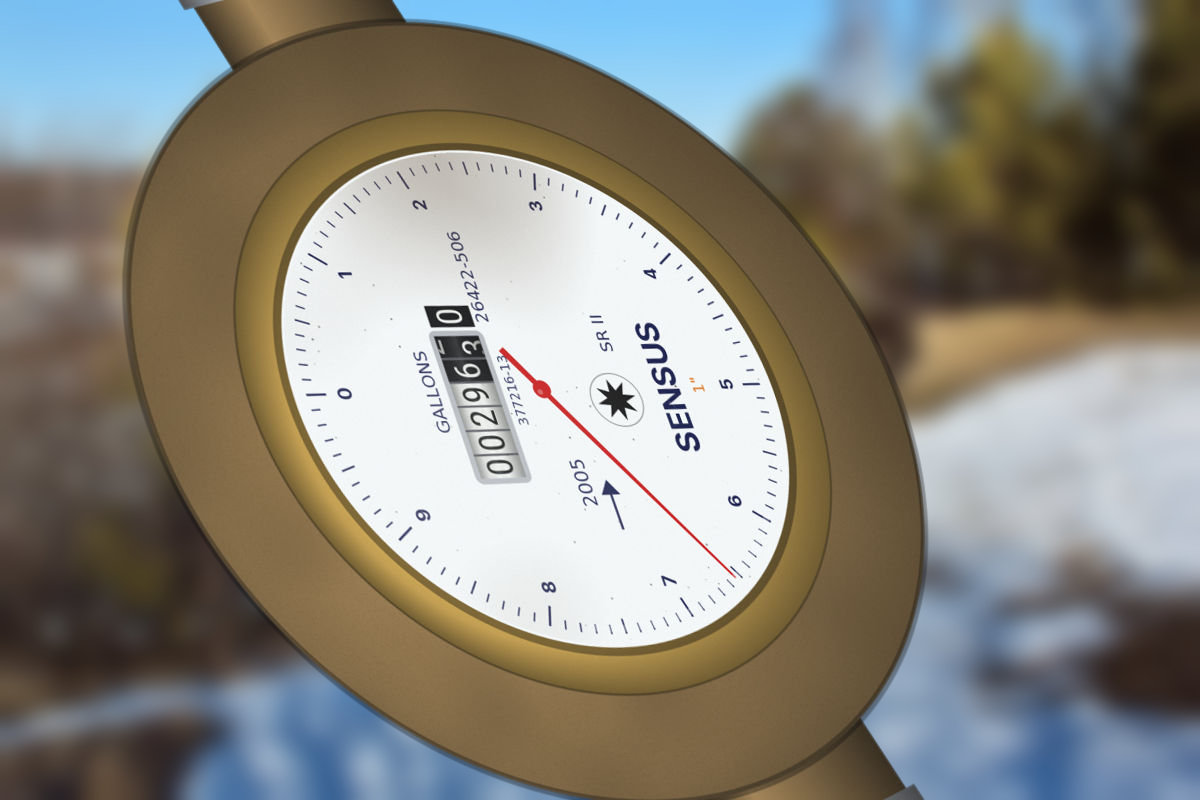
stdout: {"value": 29626.5, "unit": "gal"}
